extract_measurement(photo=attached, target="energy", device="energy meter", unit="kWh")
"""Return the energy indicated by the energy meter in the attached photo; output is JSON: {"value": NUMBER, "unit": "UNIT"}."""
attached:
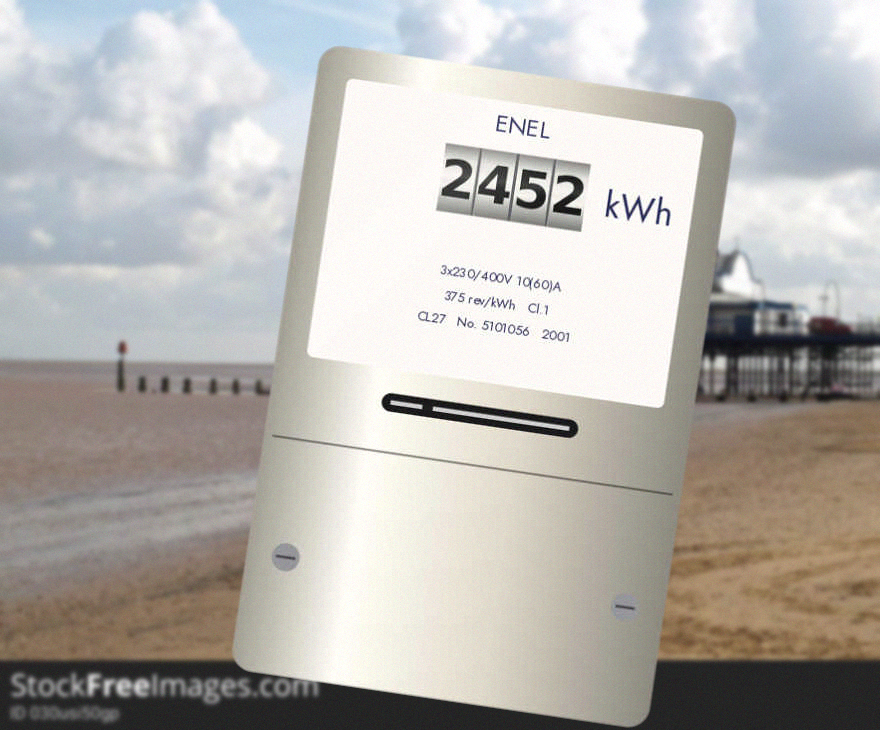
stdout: {"value": 2452, "unit": "kWh"}
